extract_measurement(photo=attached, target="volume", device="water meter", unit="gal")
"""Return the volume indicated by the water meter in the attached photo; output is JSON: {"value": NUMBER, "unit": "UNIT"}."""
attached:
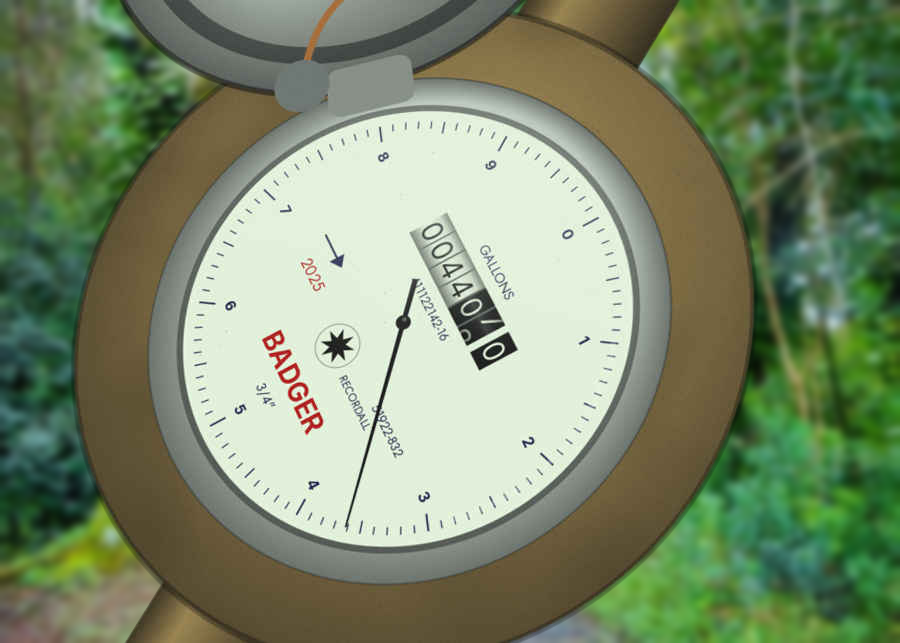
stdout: {"value": 44073.6, "unit": "gal"}
